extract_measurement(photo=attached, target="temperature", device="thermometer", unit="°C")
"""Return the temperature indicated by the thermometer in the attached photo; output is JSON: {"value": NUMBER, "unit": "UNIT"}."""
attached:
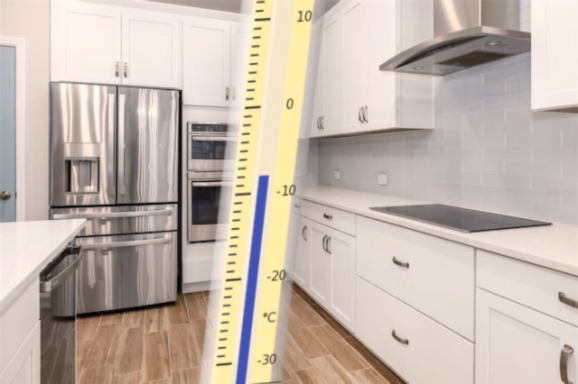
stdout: {"value": -8, "unit": "°C"}
